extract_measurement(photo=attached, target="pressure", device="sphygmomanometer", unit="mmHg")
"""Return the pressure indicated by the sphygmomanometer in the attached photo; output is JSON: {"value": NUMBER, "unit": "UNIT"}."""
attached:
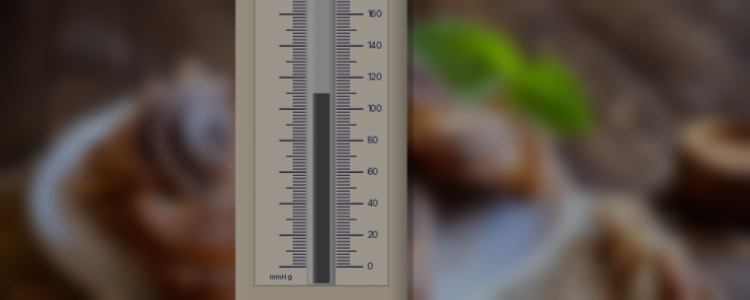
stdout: {"value": 110, "unit": "mmHg"}
